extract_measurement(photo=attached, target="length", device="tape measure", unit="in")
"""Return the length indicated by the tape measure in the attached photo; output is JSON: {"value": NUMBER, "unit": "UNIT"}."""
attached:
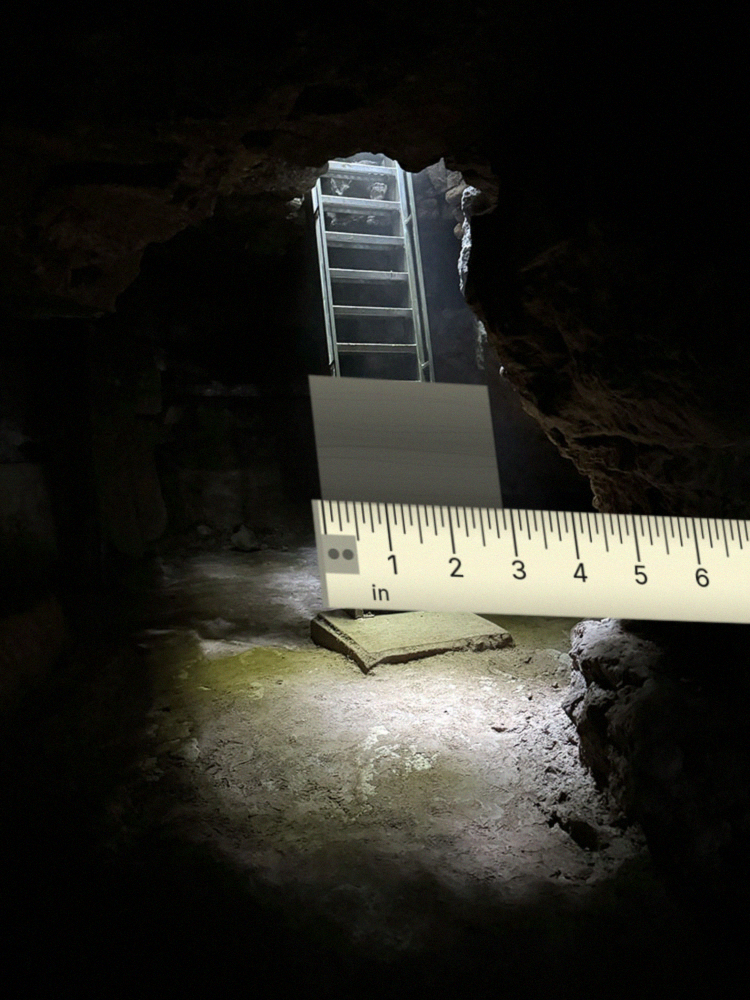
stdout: {"value": 2.875, "unit": "in"}
